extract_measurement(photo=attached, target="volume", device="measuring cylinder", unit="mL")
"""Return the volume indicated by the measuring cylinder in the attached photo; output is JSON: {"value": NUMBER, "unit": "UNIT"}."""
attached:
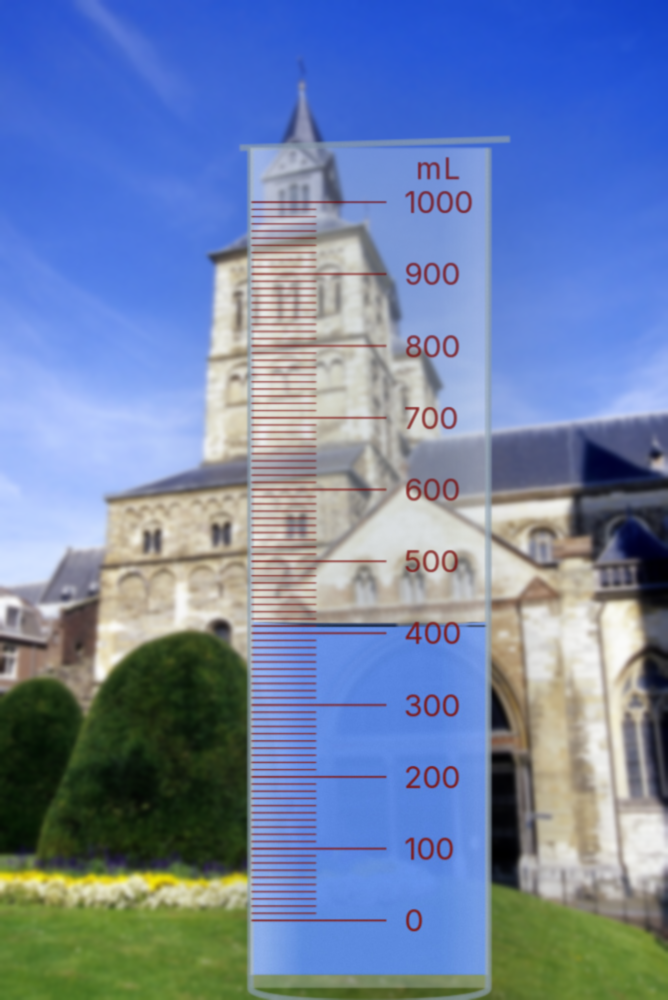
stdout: {"value": 410, "unit": "mL"}
